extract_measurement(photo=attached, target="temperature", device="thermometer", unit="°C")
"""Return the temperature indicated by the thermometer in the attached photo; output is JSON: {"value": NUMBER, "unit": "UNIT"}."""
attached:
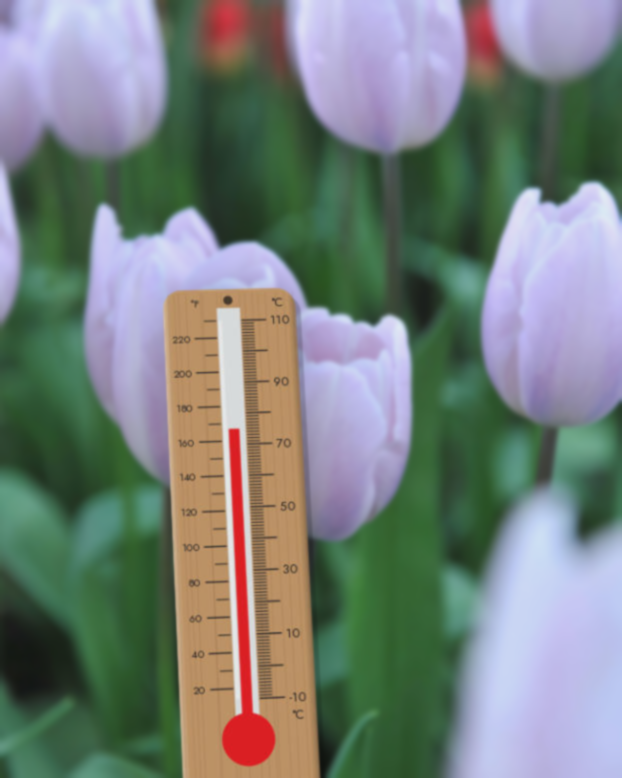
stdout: {"value": 75, "unit": "°C"}
